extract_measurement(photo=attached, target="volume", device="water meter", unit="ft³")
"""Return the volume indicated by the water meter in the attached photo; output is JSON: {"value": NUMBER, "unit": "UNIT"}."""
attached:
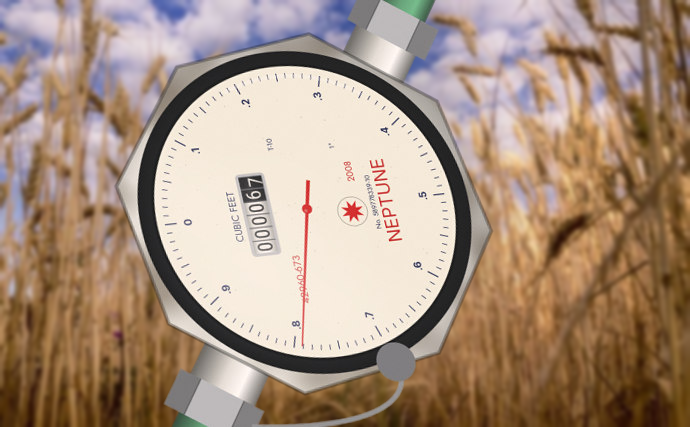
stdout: {"value": 66.79, "unit": "ft³"}
